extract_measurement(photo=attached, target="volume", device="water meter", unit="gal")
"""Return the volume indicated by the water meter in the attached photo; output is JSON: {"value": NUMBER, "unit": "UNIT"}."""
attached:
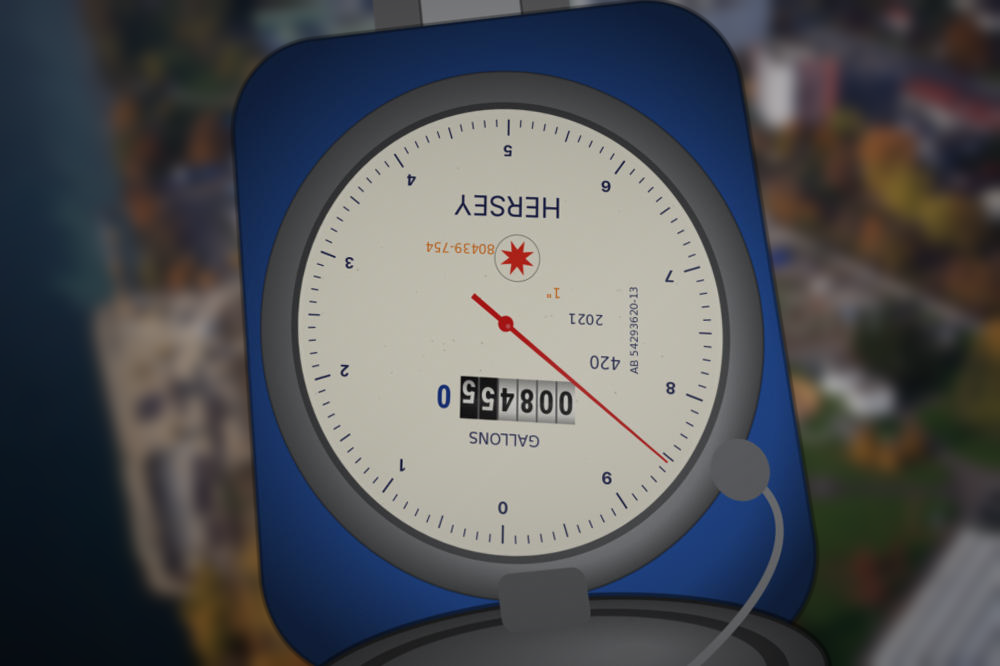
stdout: {"value": 84548.5, "unit": "gal"}
